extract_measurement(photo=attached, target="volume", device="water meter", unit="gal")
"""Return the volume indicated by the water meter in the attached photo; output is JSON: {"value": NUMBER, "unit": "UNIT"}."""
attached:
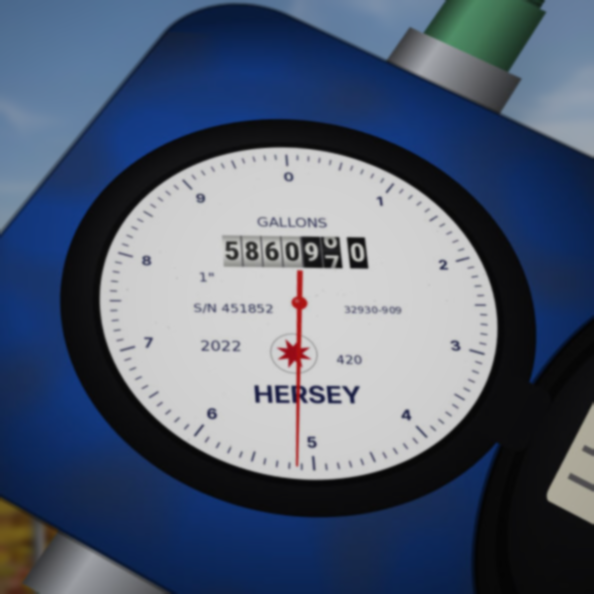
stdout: {"value": 5860965.1, "unit": "gal"}
